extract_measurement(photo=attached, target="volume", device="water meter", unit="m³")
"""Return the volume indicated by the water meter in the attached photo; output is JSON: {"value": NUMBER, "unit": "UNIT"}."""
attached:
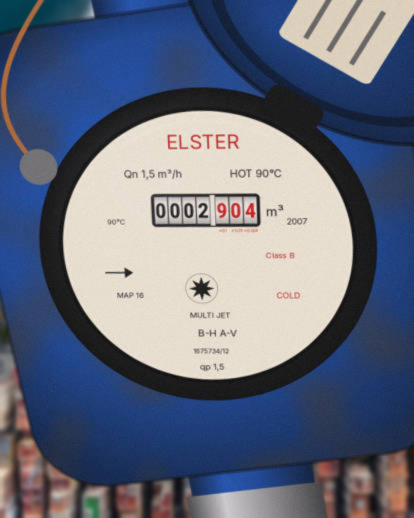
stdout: {"value": 2.904, "unit": "m³"}
